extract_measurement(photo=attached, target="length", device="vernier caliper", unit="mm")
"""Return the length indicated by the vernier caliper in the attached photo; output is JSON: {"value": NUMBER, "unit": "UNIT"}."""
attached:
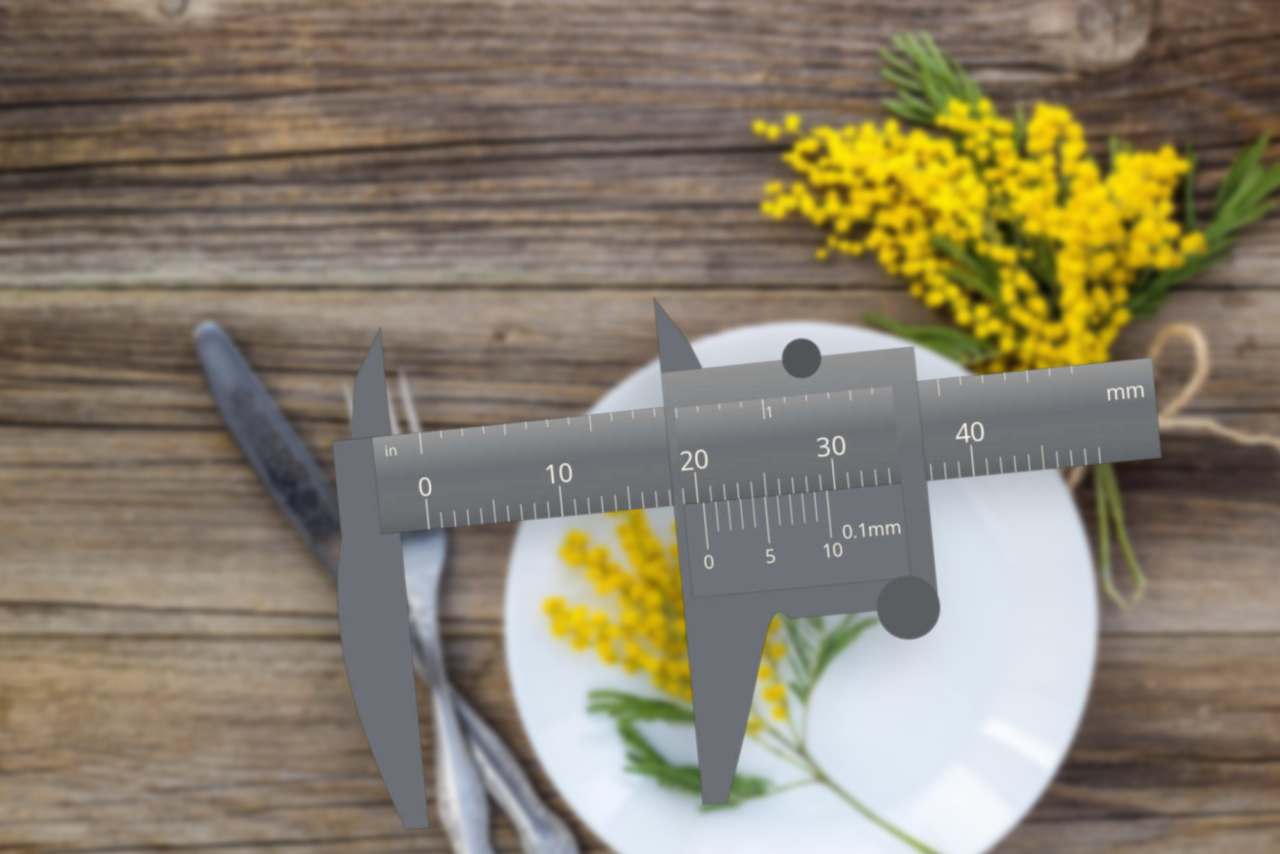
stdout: {"value": 20.4, "unit": "mm"}
